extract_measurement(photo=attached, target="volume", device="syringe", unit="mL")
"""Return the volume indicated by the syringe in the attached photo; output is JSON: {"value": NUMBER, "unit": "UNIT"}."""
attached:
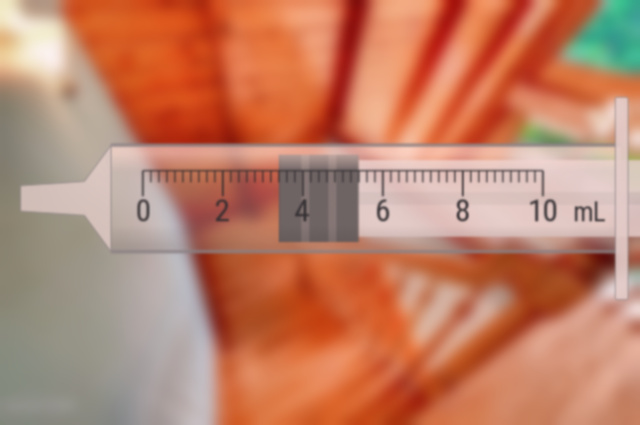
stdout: {"value": 3.4, "unit": "mL"}
